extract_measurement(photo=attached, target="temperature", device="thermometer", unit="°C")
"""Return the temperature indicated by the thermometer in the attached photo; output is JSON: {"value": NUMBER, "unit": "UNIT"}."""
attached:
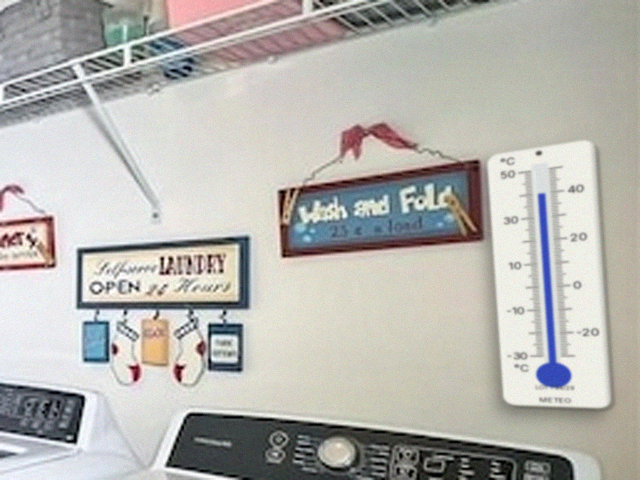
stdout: {"value": 40, "unit": "°C"}
